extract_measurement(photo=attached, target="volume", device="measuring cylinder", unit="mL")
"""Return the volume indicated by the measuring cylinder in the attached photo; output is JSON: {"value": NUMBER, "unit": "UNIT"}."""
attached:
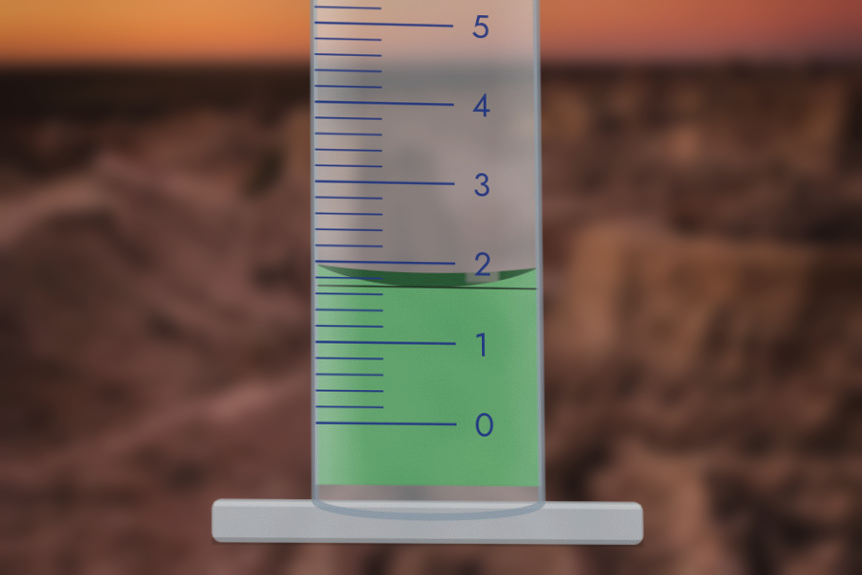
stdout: {"value": 1.7, "unit": "mL"}
